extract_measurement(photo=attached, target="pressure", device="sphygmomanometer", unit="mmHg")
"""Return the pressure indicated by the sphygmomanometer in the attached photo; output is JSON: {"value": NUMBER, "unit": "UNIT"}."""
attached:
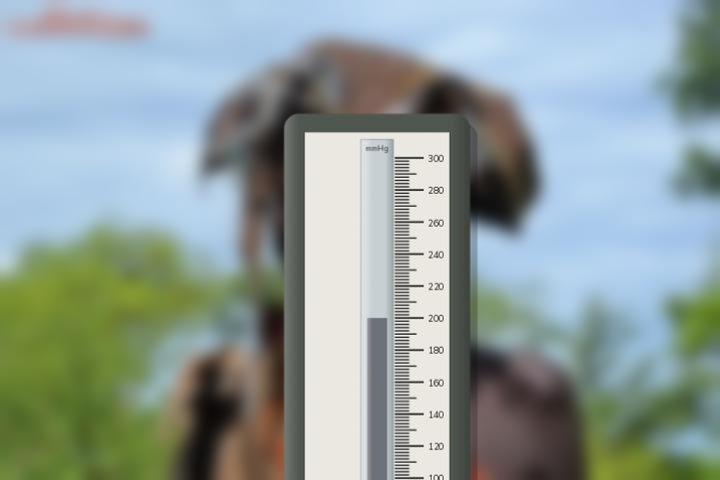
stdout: {"value": 200, "unit": "mmHg"}
